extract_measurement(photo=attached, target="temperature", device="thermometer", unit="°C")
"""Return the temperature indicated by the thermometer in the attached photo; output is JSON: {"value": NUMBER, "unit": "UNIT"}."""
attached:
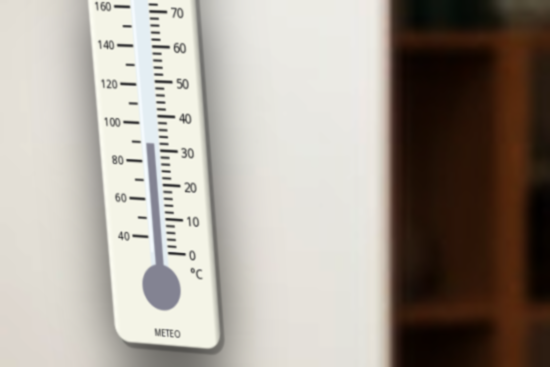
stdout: {"value": 32, "unit": "°C"}
